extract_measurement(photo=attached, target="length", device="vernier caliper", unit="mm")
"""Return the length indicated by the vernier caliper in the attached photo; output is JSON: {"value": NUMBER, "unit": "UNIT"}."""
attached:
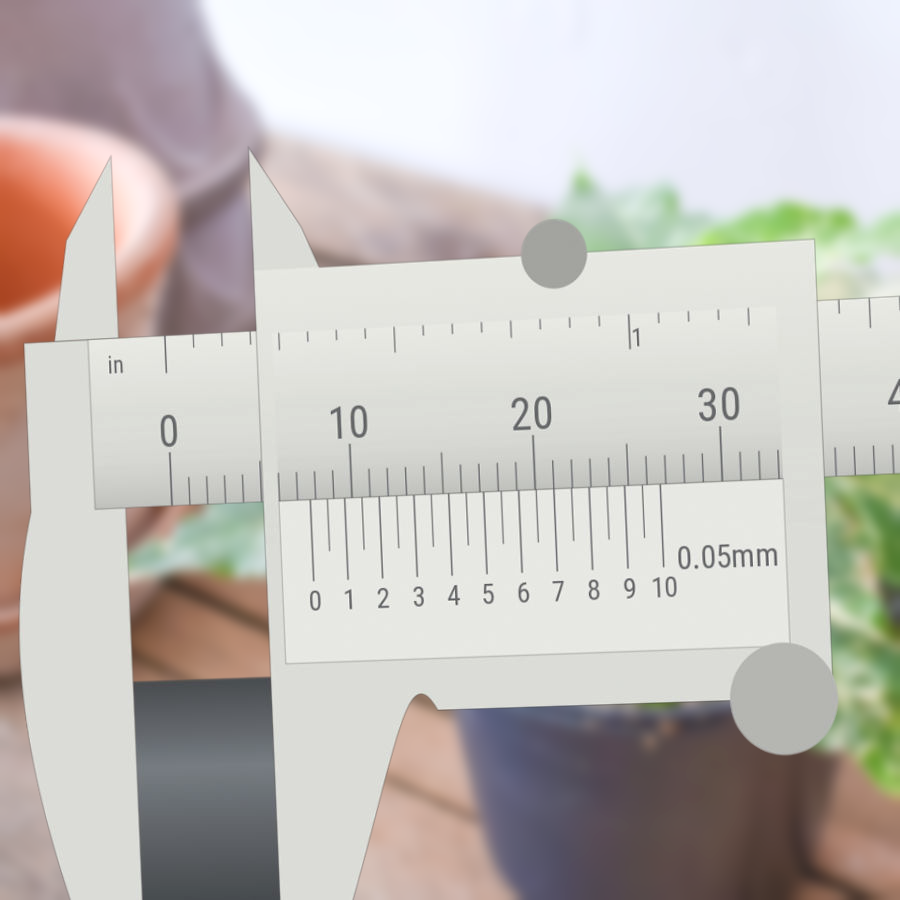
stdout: {"value": 7.7, "unit": "mm"}
